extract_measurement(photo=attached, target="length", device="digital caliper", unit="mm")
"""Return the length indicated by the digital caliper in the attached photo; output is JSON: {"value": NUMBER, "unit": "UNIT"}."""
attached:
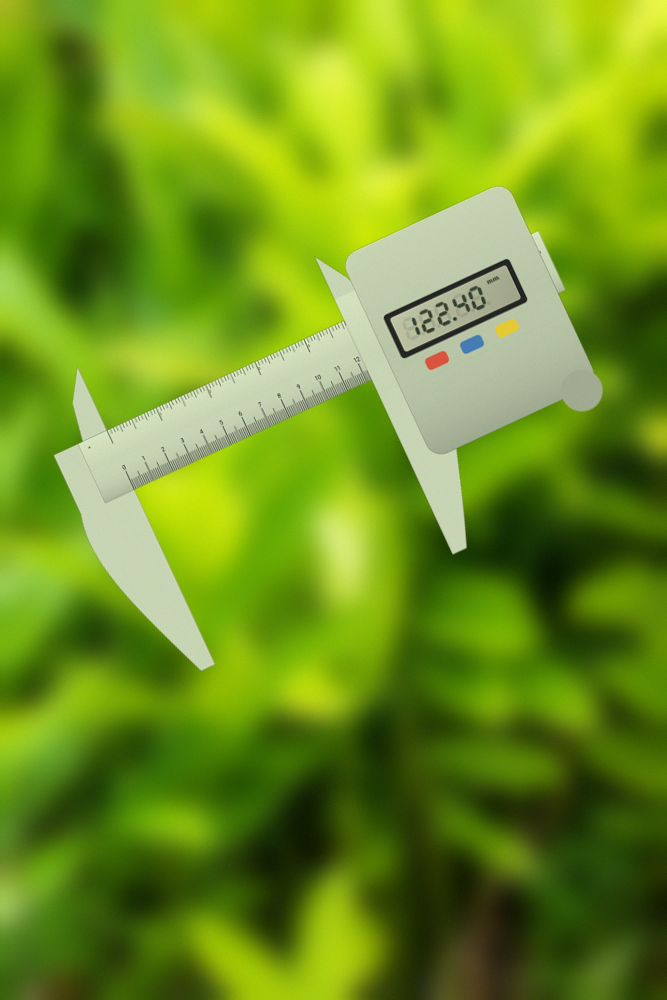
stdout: {"value": 122.40, "unit": "mm"}
